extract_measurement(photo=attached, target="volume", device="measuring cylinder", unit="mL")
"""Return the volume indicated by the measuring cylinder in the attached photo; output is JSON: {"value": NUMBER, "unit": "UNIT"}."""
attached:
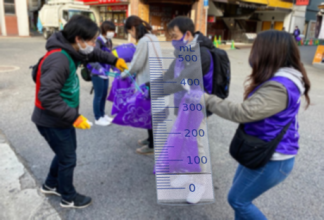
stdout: {"value": 50, "unit": "mL"}
